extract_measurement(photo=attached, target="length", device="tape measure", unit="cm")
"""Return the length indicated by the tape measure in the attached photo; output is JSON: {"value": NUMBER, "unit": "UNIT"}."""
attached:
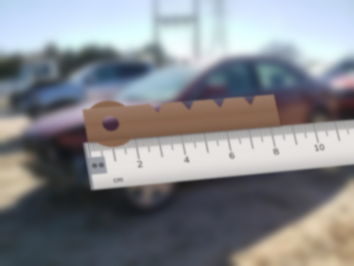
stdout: {"value": 8.5, "unit": "cm"}
